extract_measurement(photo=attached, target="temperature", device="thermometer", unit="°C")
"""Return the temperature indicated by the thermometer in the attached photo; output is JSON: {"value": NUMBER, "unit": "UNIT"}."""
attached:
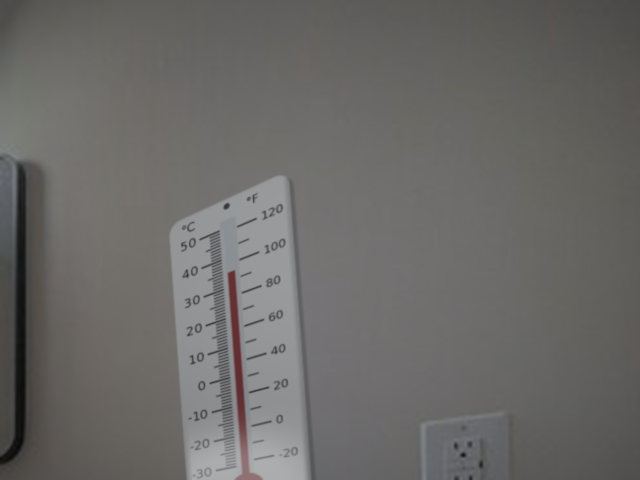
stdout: {"value": 35, "unit": "°C"}
